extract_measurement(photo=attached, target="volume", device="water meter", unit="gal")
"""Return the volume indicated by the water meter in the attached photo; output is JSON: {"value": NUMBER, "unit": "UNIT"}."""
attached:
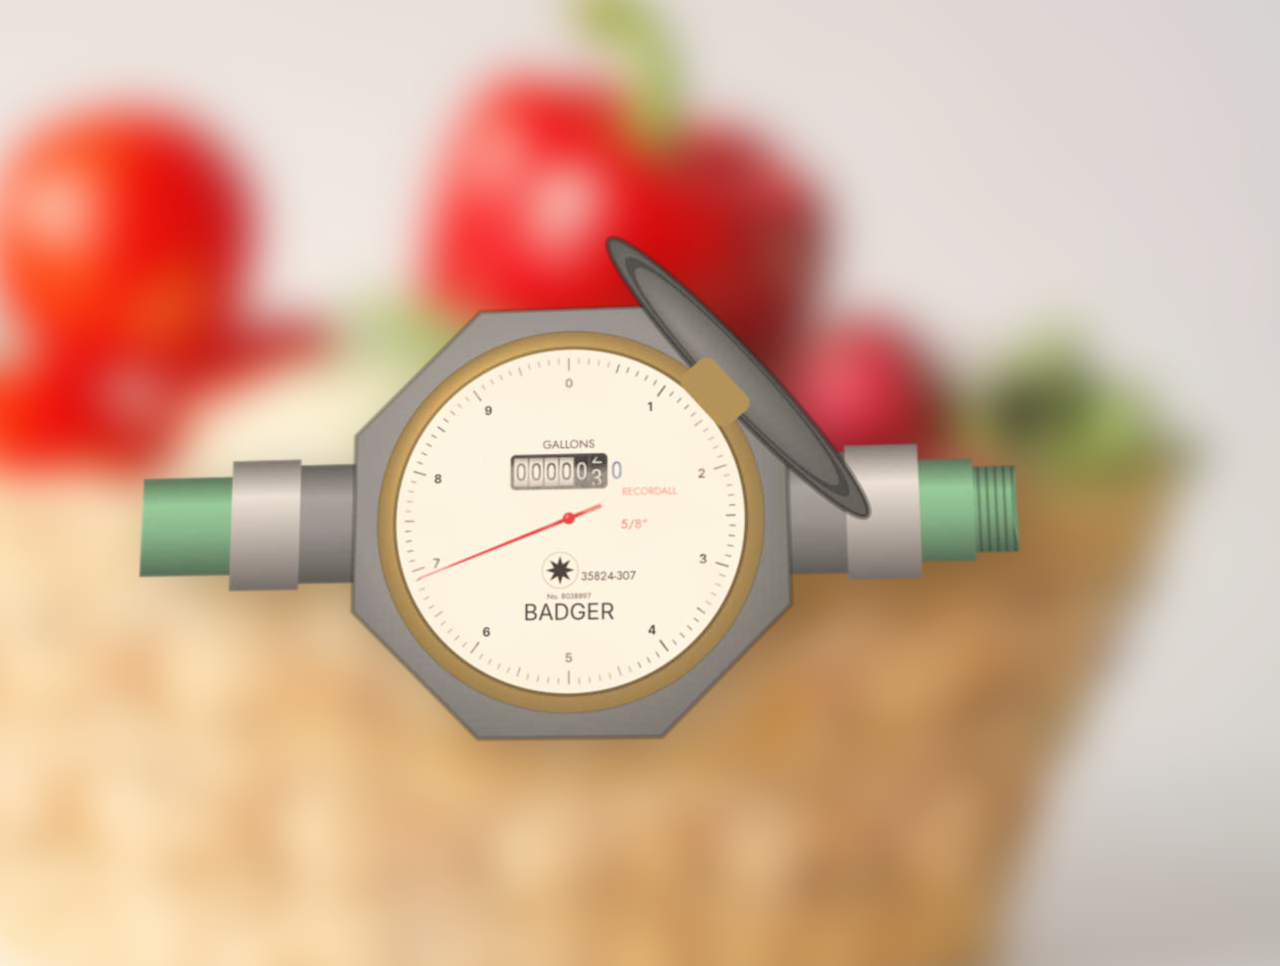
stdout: {"value": 26.9, "unit": "gal"}
